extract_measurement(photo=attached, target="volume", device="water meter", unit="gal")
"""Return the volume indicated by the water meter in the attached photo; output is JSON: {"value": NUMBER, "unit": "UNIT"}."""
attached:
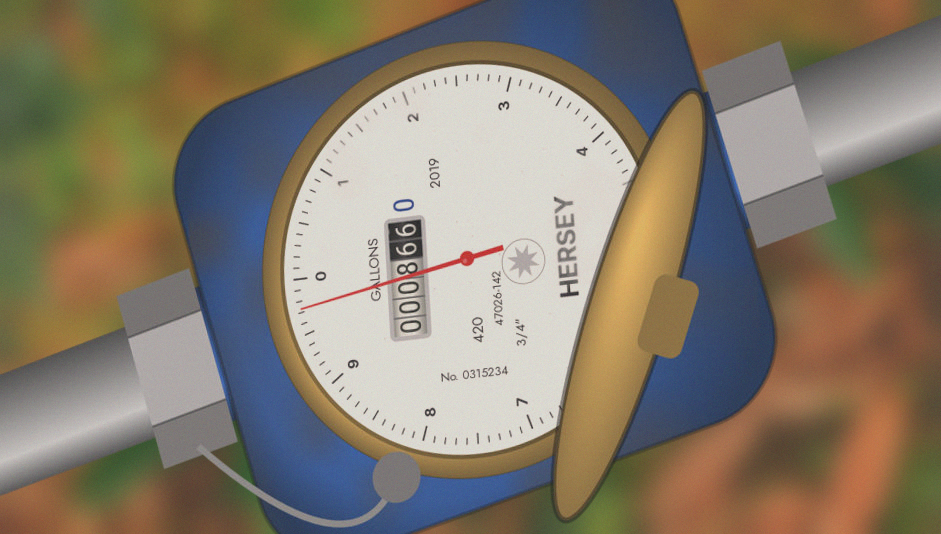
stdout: {"value": 8659.7, "unit": "gal"}
